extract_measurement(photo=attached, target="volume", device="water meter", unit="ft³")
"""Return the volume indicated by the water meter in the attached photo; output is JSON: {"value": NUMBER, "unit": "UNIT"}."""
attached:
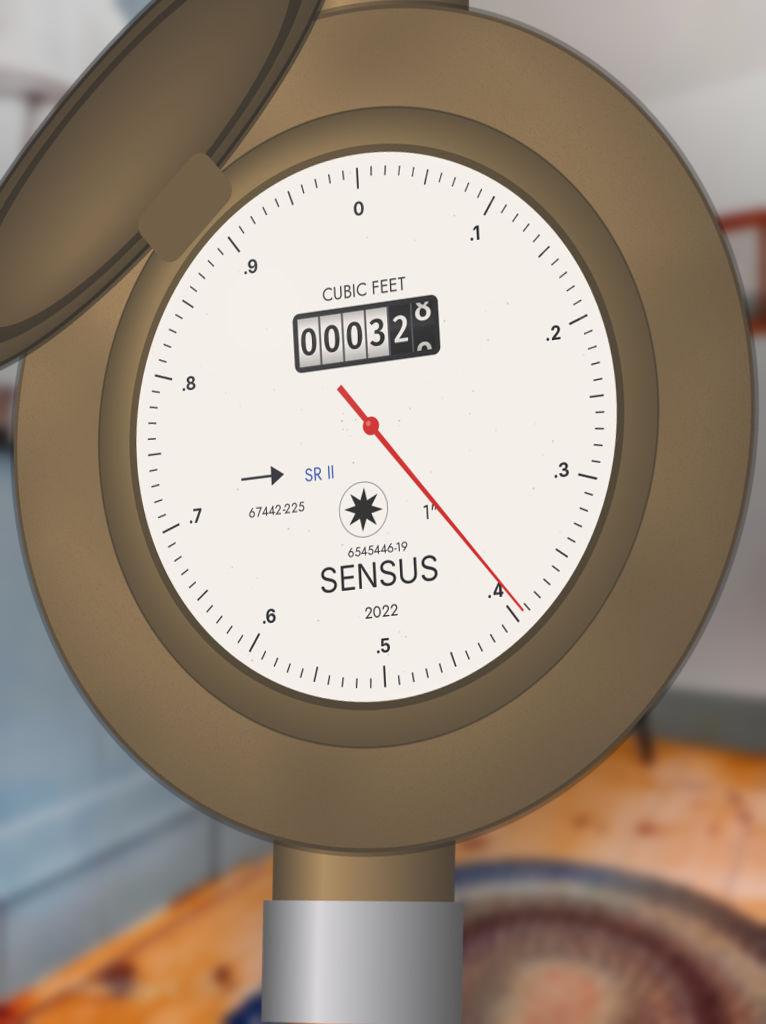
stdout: {"value": 328.39, "unit": "ft³"}
